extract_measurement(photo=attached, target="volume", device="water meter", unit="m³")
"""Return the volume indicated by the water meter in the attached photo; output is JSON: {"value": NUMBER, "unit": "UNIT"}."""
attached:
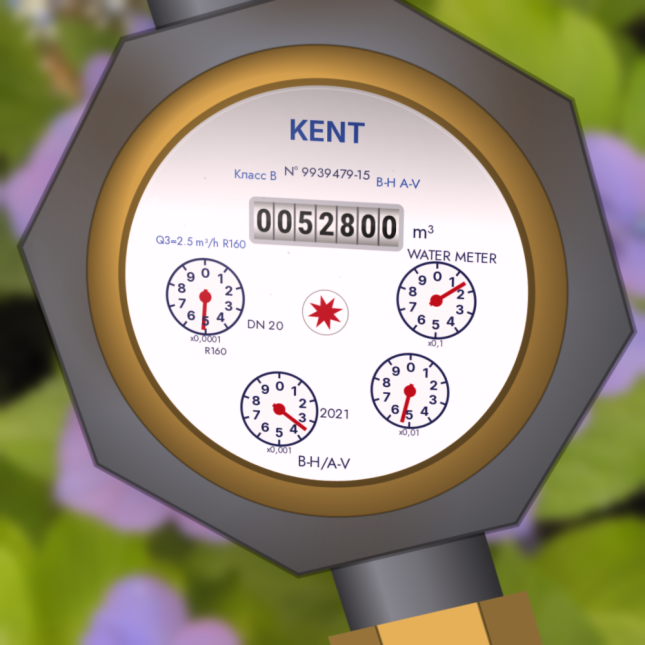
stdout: {"value": 52800.1535, "unit": "m³"}
